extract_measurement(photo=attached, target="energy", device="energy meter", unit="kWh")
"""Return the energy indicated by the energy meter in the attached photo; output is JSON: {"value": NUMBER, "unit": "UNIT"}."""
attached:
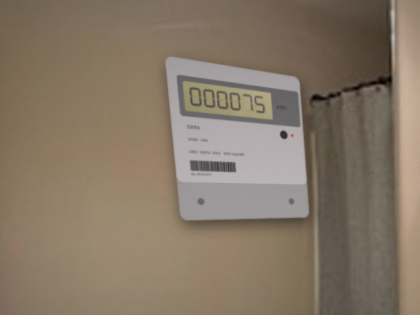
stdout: {"value": 75, "unit": "kWh"}
